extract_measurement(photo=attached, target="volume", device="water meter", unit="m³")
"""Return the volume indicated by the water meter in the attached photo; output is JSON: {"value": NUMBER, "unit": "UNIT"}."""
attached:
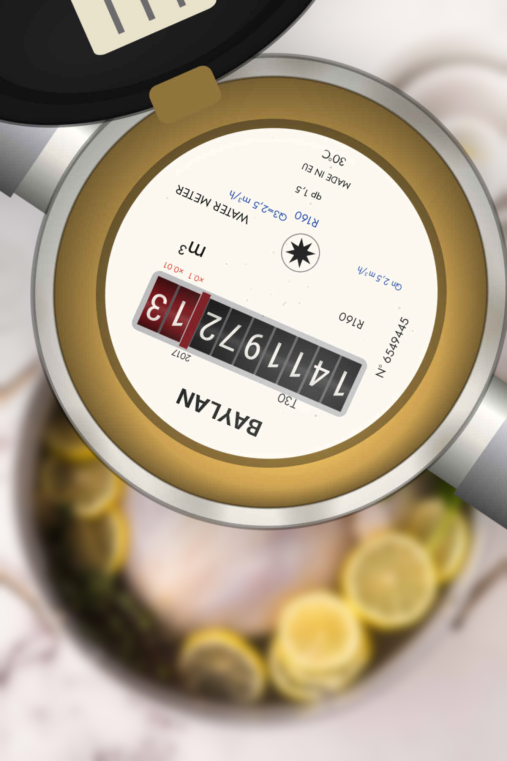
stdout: {"value": 1411972.13, "unit": "m³"}
